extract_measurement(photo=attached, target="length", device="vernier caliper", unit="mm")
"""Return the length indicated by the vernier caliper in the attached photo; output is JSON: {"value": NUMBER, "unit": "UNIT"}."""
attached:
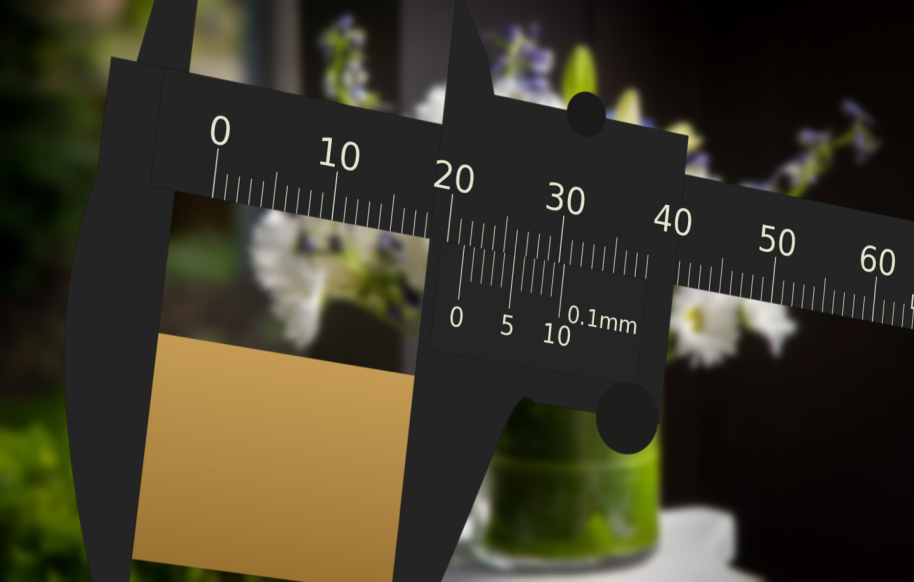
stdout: {"value": 21.5, "unit": "mm"}
